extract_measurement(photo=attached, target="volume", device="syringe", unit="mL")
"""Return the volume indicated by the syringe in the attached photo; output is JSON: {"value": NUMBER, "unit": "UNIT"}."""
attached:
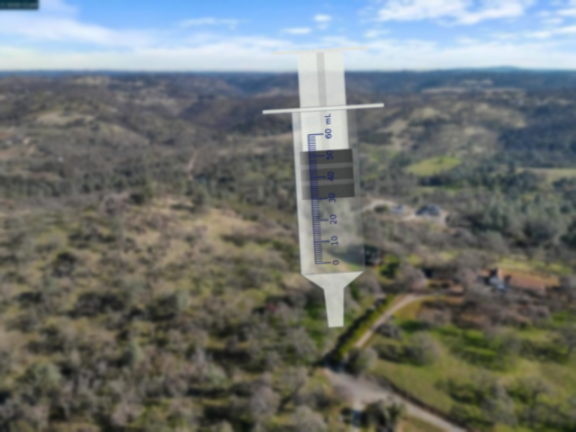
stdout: {"value": 30, "unit": "mL"}
